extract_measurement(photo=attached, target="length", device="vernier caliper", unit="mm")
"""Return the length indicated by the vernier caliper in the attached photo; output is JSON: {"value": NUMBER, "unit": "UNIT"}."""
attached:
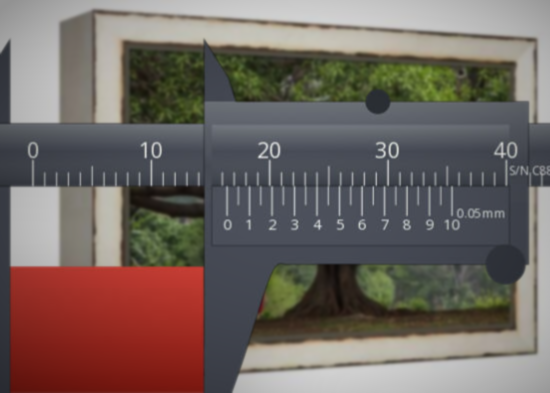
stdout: {"value": 16.4, "unit": "mm"}
